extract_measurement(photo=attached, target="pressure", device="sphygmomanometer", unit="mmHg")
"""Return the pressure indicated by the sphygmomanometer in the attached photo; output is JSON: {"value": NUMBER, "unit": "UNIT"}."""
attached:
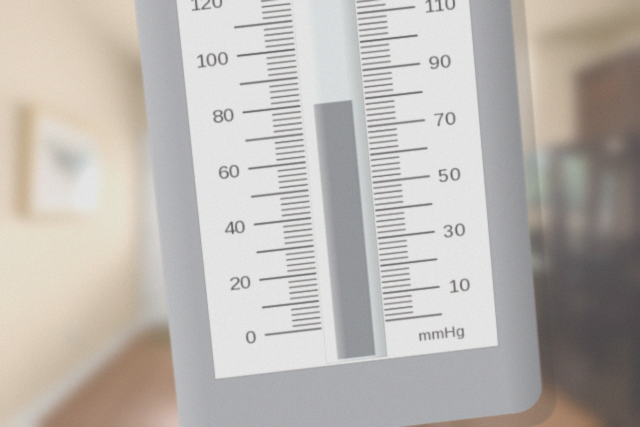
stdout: {"value": 80, "unit": "mmHg"}
